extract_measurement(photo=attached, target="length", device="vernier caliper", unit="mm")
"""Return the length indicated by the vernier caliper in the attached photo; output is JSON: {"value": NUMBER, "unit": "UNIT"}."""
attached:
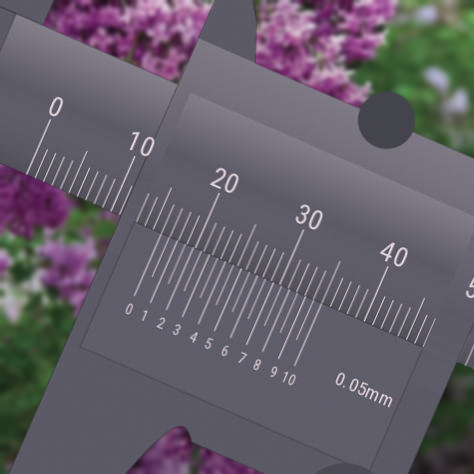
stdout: {"value": 16.0, "unit": "mm"}
